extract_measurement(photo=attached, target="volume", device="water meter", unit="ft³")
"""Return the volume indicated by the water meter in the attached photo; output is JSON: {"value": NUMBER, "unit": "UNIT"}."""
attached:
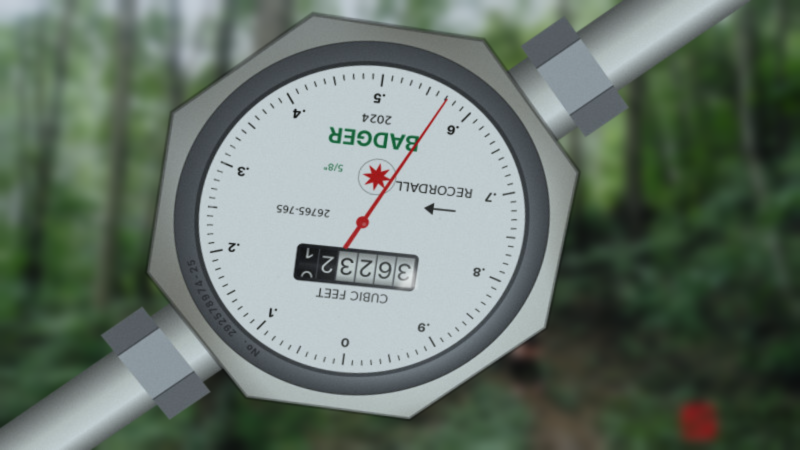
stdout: {"value": 362320.57, "unit": "ft³"}
